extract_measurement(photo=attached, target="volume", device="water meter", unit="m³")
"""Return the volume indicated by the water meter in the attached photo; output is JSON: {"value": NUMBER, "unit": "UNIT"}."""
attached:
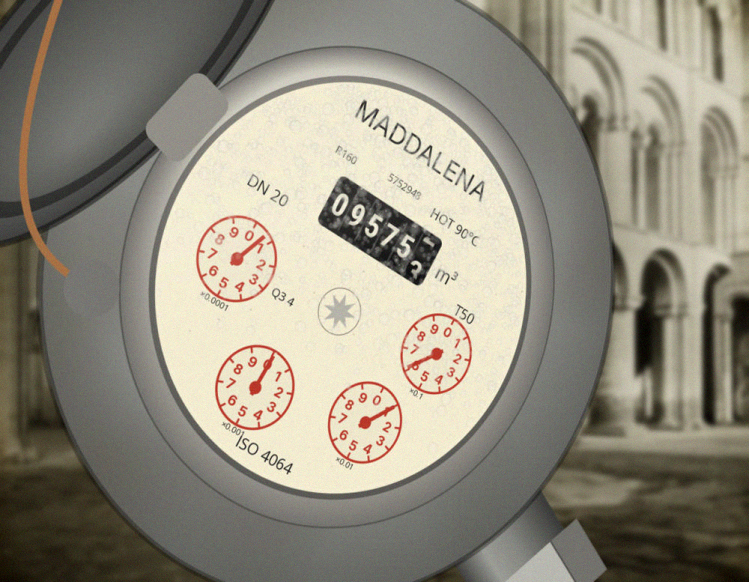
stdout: {"value": 95752.6100, "unit": "m³"}
